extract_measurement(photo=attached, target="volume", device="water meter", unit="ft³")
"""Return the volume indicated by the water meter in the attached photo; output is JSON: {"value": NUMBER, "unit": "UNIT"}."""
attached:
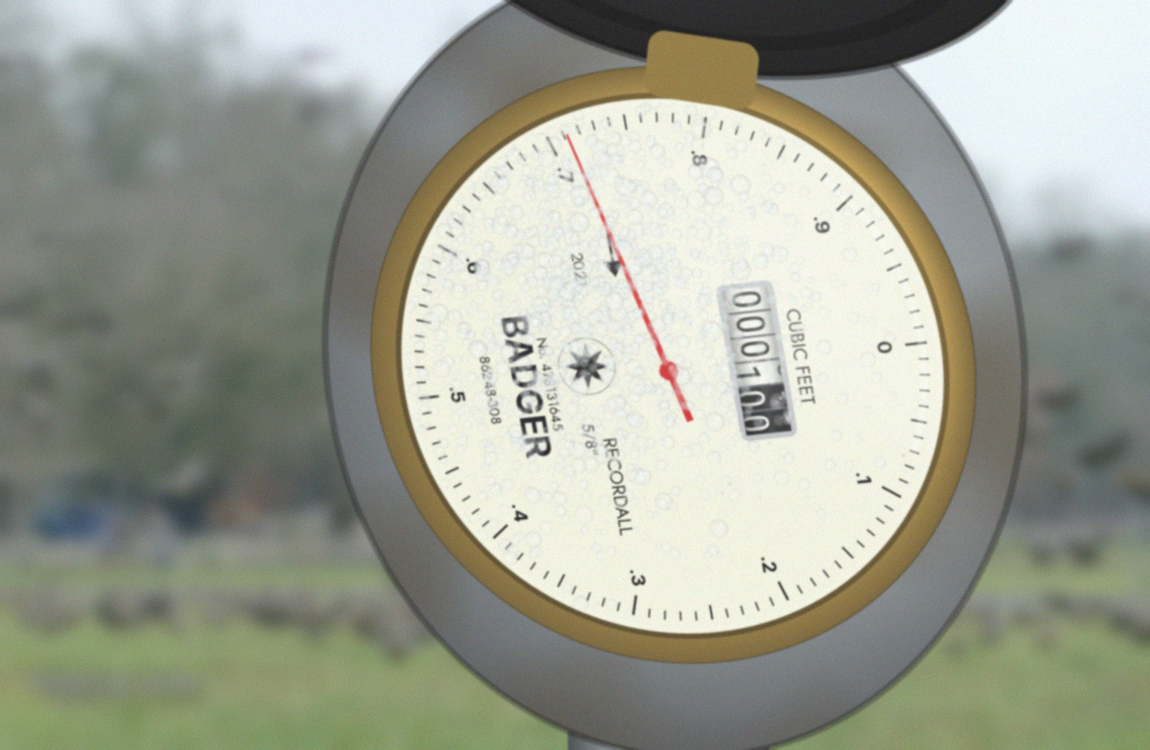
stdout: {"value": 99.71, "unit": "ft³"}
